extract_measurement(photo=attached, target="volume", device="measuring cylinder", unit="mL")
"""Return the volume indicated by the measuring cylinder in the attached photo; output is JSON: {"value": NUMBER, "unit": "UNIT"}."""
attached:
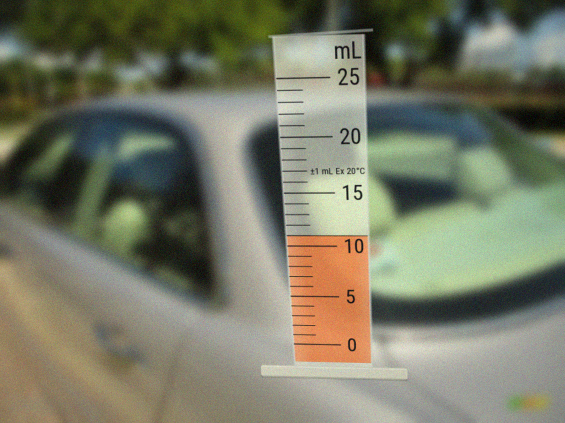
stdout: {"value": 11, "unit": "mL"}
